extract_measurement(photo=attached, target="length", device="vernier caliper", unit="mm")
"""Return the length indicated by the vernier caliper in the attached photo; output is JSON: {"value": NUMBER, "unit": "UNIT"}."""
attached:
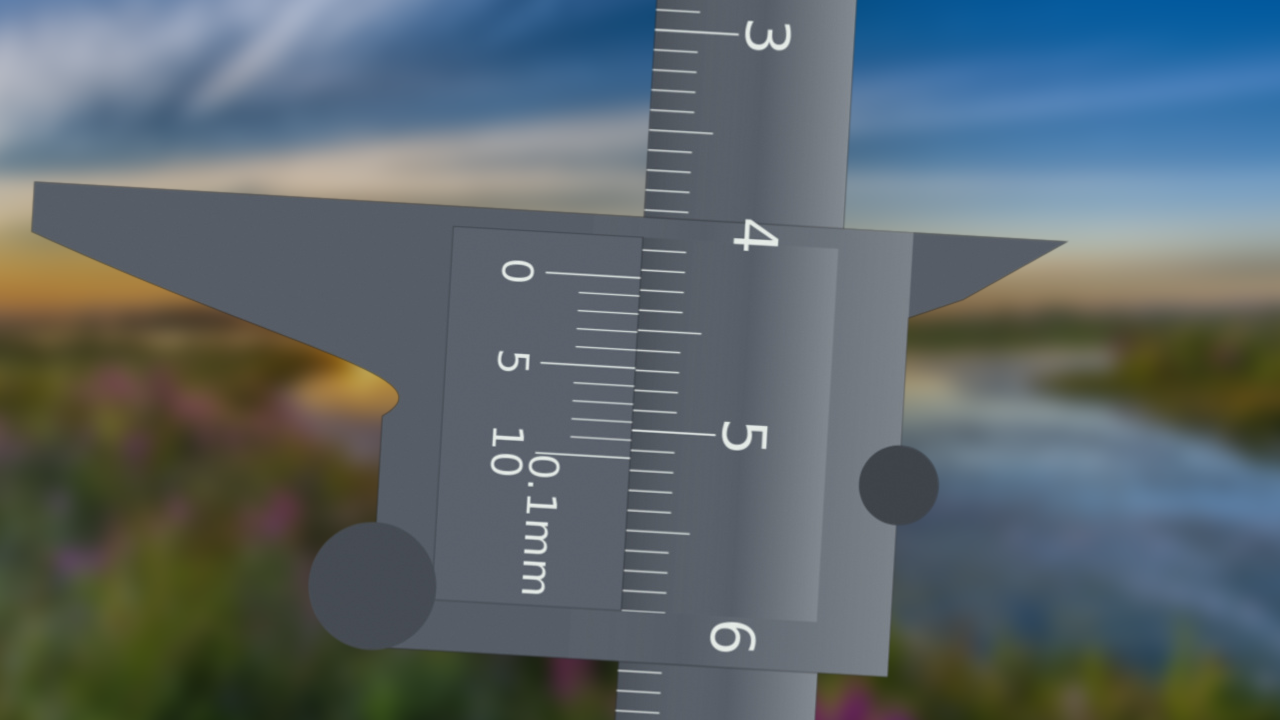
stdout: {"value": 42.4, "unit": "mm"}
